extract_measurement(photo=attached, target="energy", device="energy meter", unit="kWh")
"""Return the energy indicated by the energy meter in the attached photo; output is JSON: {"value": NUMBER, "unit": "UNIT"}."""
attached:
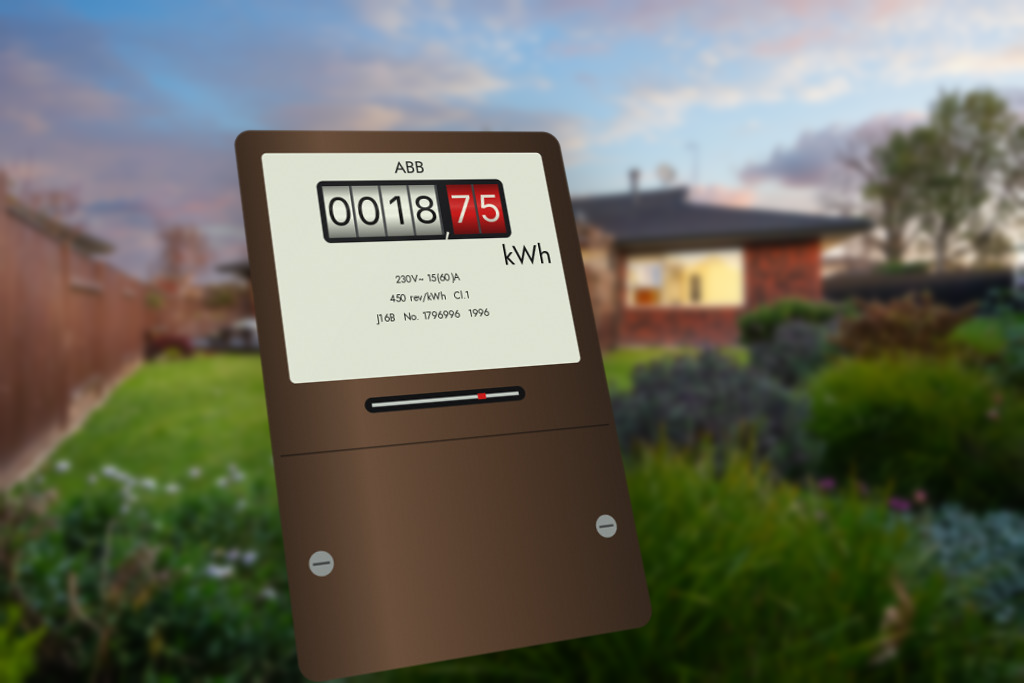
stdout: {"value": 18.75, "unit": "kWh"}
